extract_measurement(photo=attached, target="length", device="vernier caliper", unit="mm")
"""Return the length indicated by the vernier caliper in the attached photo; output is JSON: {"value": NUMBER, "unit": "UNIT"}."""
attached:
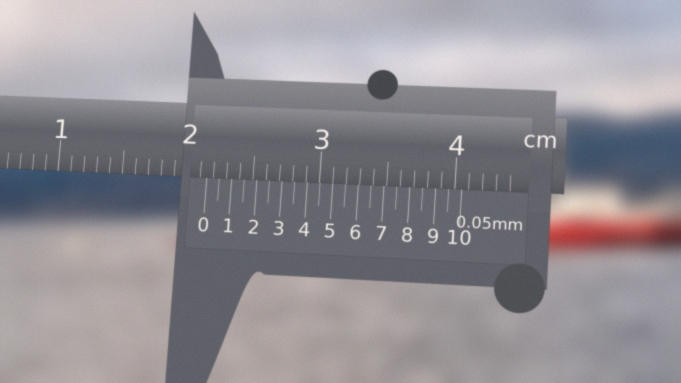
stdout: {"value": 21.5, "unit": "mm"}
